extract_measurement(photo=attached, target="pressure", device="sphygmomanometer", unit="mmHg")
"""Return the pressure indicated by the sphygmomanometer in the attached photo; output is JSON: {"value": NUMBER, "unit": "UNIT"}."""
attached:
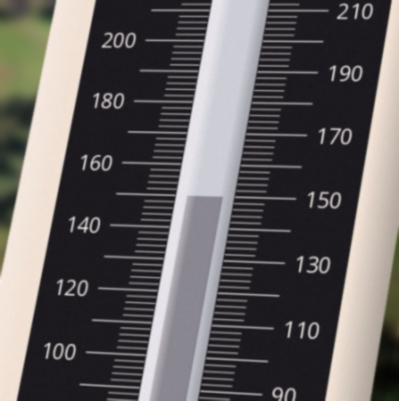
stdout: {"value": 150, "unit": "mmHg"}
